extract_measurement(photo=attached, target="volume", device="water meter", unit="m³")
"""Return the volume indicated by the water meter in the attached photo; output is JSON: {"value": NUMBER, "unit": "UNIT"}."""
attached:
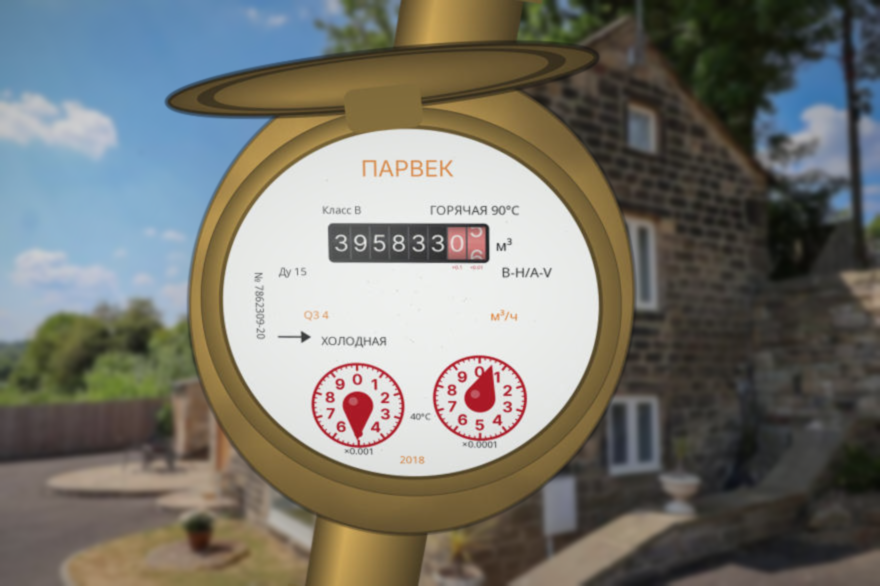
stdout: {"value": 395833.0550, "unit": "m³"}
